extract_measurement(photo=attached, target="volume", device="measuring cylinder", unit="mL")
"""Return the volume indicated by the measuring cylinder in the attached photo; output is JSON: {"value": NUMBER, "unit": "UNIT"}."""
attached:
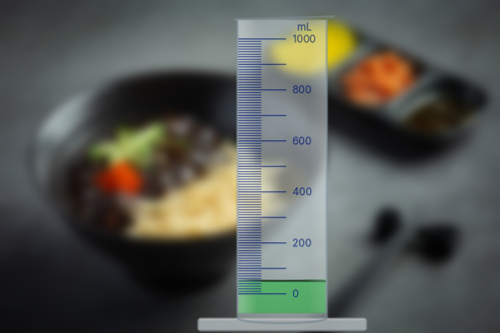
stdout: {"value": 50, "unit": "mL"}
